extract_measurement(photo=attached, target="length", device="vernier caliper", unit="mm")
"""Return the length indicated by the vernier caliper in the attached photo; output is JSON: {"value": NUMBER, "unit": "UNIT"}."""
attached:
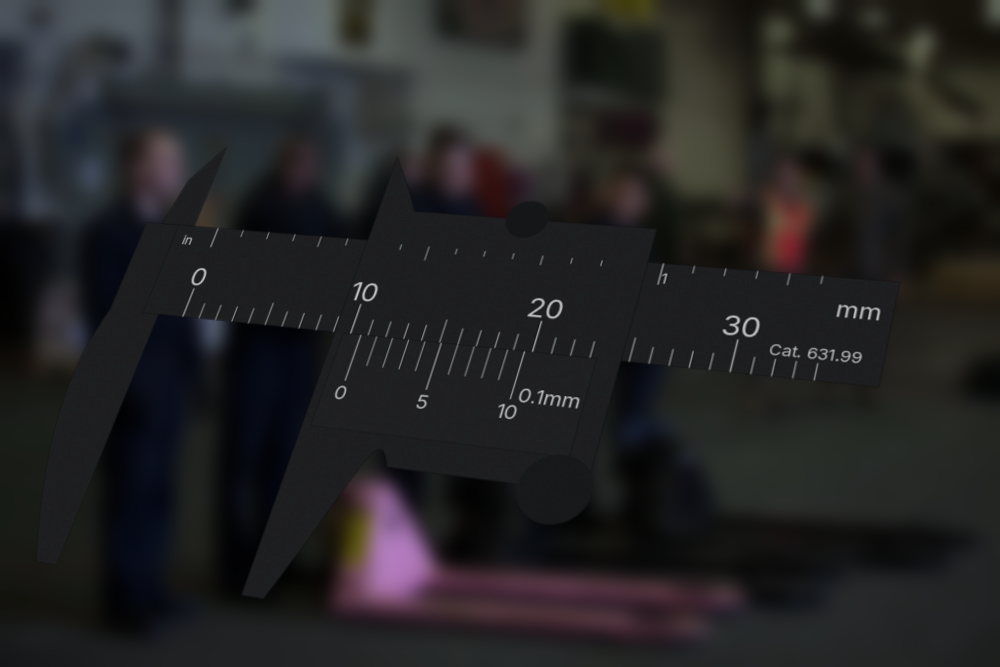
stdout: {"value": 10.6, "unit": "mm"}
